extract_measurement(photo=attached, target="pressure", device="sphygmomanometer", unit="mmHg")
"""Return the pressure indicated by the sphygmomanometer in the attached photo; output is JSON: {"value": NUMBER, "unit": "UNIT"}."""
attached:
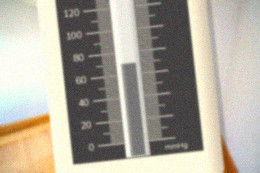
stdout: {"value": 70, "unit": "mmHg"}
